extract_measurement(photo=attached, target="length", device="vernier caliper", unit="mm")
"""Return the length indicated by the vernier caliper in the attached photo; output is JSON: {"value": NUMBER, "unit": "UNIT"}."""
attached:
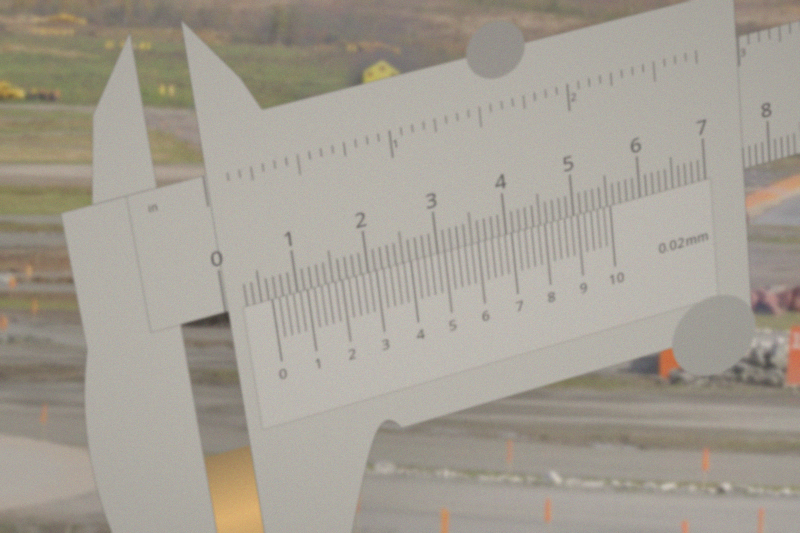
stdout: {"value": 6.5, "unit": "mm"}
